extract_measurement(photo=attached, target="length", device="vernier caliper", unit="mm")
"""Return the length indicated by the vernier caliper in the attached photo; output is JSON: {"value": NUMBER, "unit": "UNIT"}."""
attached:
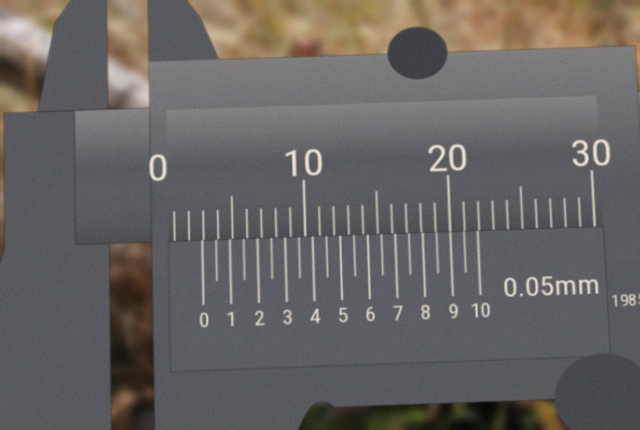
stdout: {"value": 2.9, "unit": "mm"}
